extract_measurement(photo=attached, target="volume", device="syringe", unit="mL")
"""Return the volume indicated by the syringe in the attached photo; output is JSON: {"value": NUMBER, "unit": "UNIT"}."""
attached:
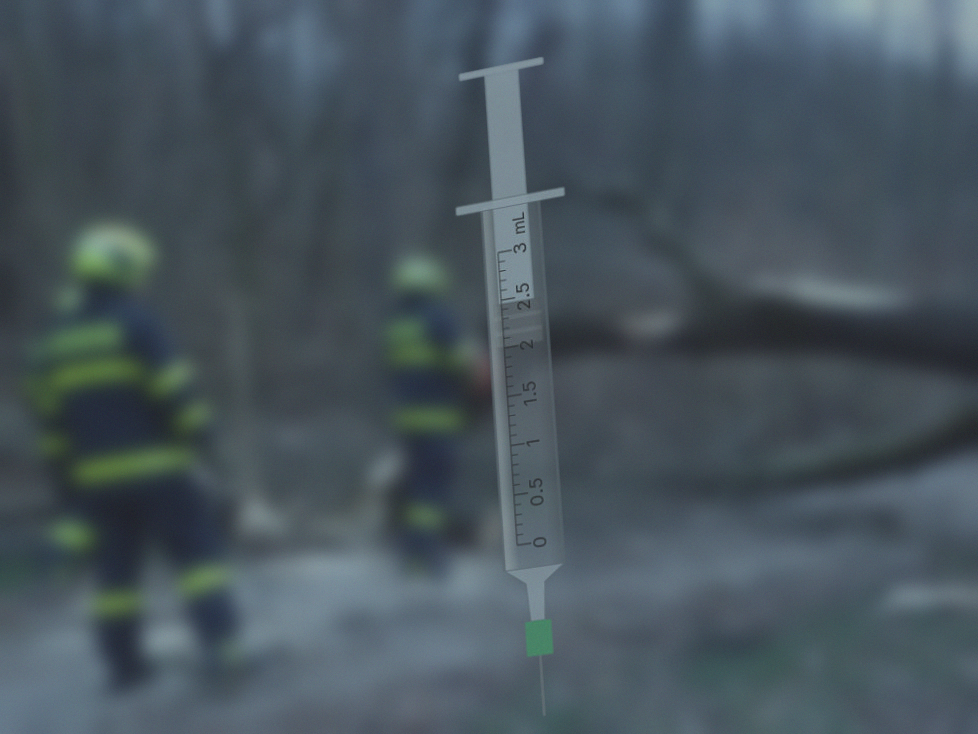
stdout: {"value": 2, "unit": "mL"}
